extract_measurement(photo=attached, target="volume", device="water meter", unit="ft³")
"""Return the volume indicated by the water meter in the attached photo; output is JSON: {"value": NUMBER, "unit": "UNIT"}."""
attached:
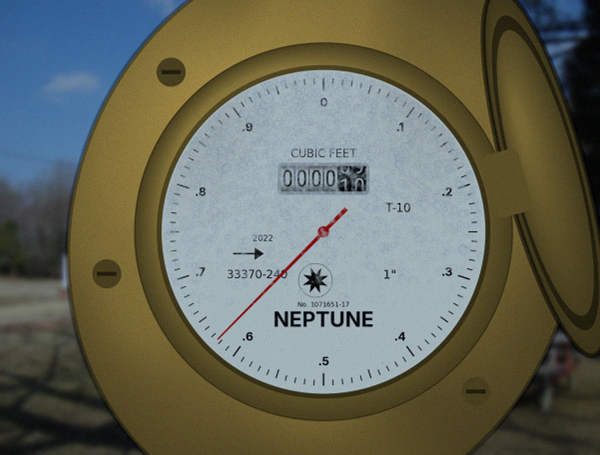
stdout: {"value": 9.62, "unit": "ft³"}
